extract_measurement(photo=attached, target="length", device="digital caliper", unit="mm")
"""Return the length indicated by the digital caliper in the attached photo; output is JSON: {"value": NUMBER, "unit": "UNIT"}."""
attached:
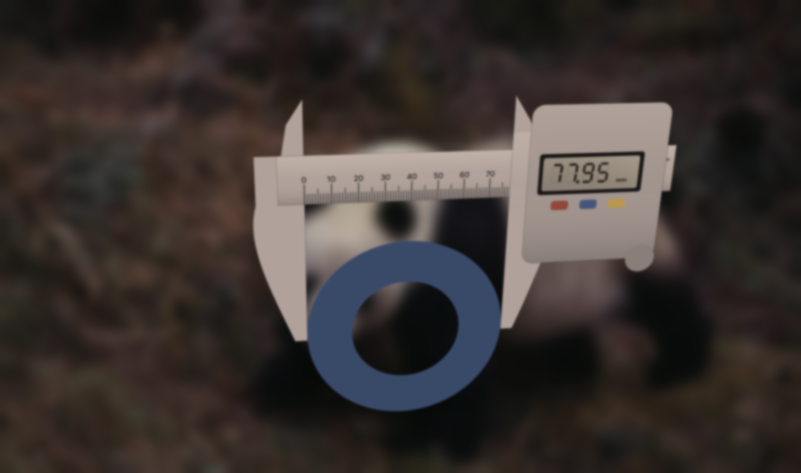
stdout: {"value": 77.95, "unit": "mm"}
